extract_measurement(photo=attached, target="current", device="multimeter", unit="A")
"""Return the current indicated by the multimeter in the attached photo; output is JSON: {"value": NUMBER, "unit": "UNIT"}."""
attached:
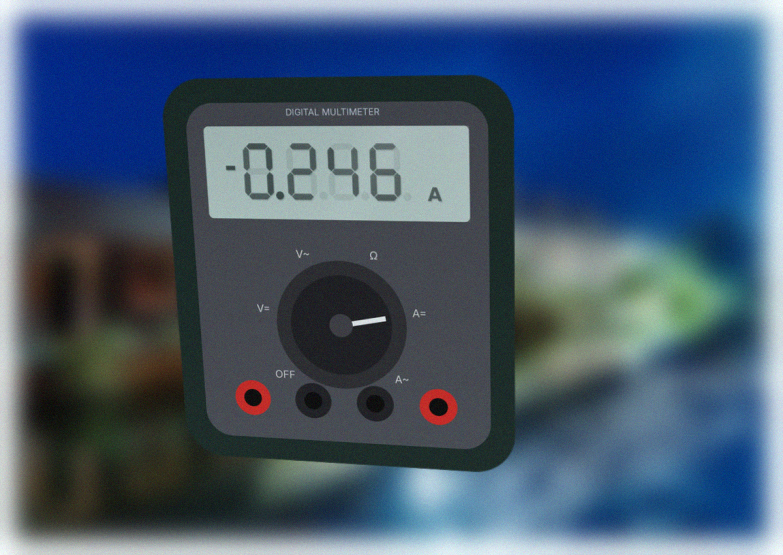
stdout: {"value": -0.246, "unit": "A"}
